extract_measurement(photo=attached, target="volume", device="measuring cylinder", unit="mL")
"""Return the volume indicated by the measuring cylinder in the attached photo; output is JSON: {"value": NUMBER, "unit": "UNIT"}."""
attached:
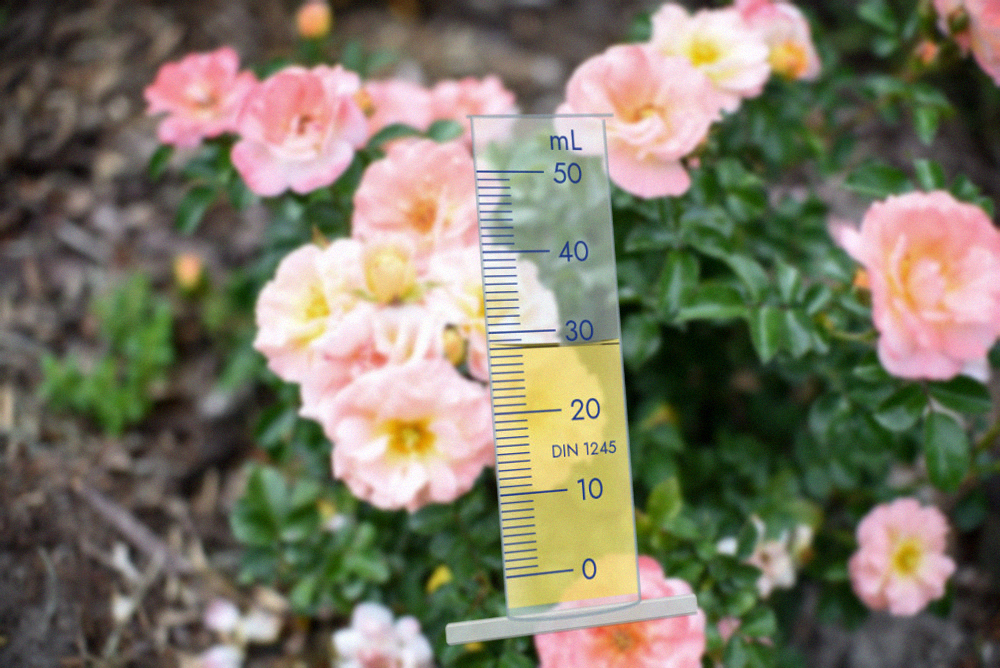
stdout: {"value": 28, "unit": "mL"}
